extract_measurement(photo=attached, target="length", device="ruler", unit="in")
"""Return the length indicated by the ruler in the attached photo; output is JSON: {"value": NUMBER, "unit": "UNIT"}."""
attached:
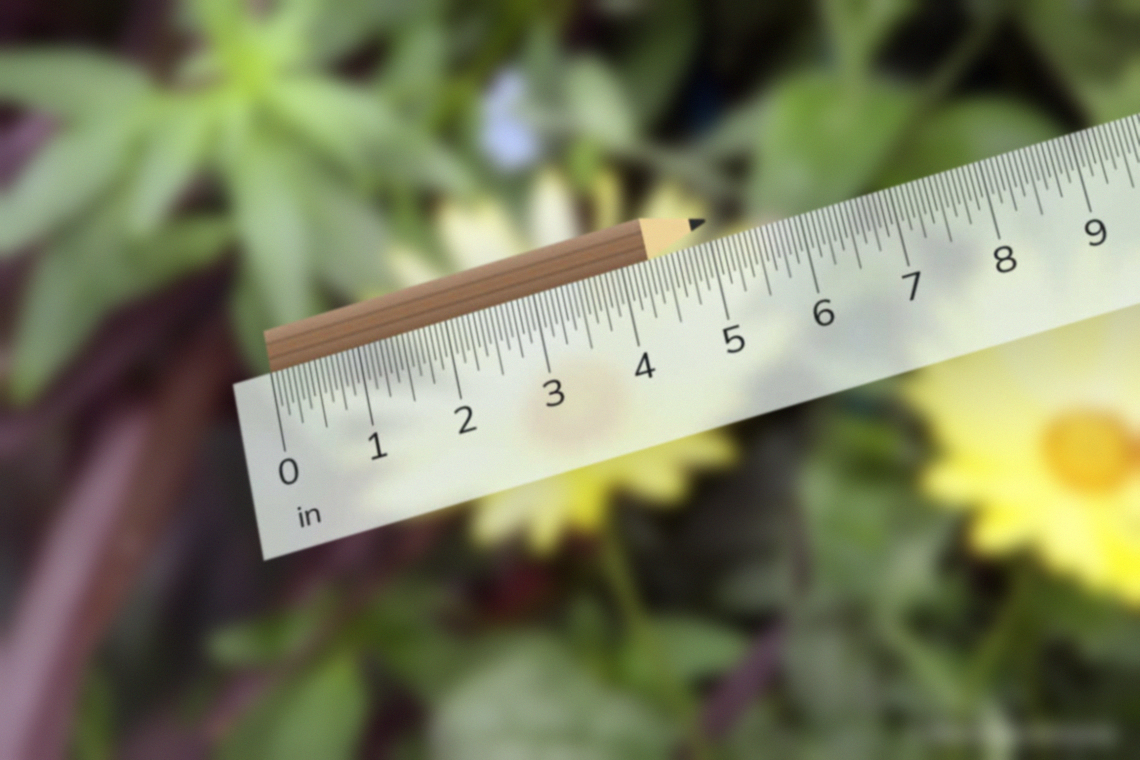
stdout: {"value": 5, "unit": "in"}
